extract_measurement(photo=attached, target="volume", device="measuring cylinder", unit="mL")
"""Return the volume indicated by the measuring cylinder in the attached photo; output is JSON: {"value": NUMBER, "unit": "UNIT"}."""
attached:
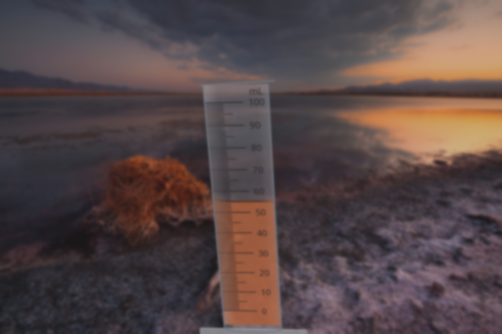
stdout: {"value": 55, "unit": "mL"}
